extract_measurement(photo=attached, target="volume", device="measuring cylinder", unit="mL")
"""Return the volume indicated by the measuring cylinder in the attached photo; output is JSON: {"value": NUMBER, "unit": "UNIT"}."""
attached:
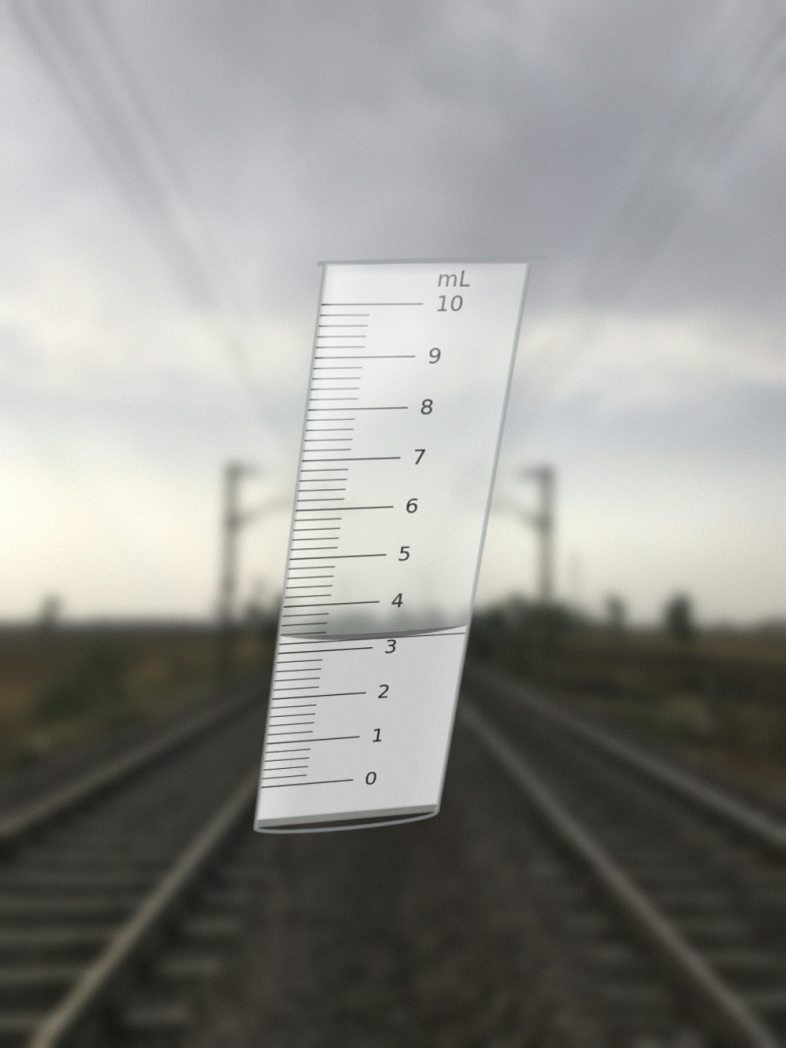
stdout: {"value": 3.2, "unit": "mL"}
